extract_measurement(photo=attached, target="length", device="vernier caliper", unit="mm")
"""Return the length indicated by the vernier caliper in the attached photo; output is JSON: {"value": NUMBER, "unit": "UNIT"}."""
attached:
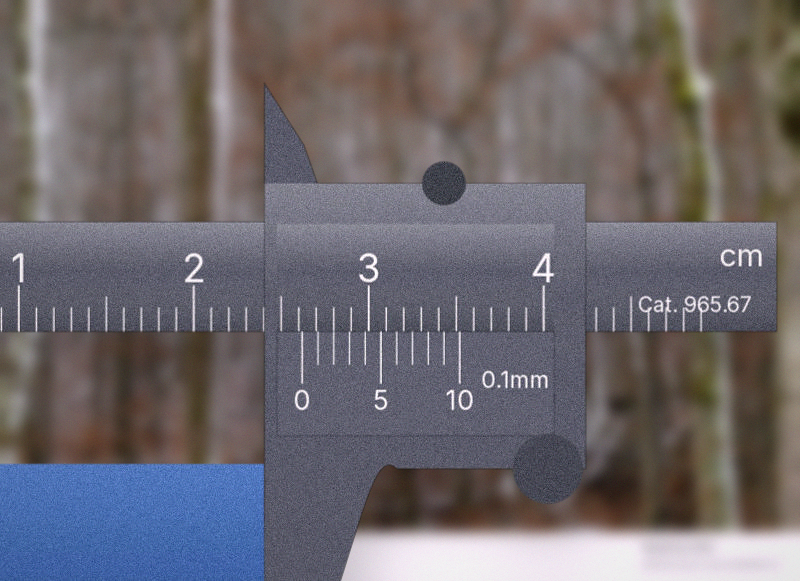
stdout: {"value": 26.2, "unit": "mm"}
